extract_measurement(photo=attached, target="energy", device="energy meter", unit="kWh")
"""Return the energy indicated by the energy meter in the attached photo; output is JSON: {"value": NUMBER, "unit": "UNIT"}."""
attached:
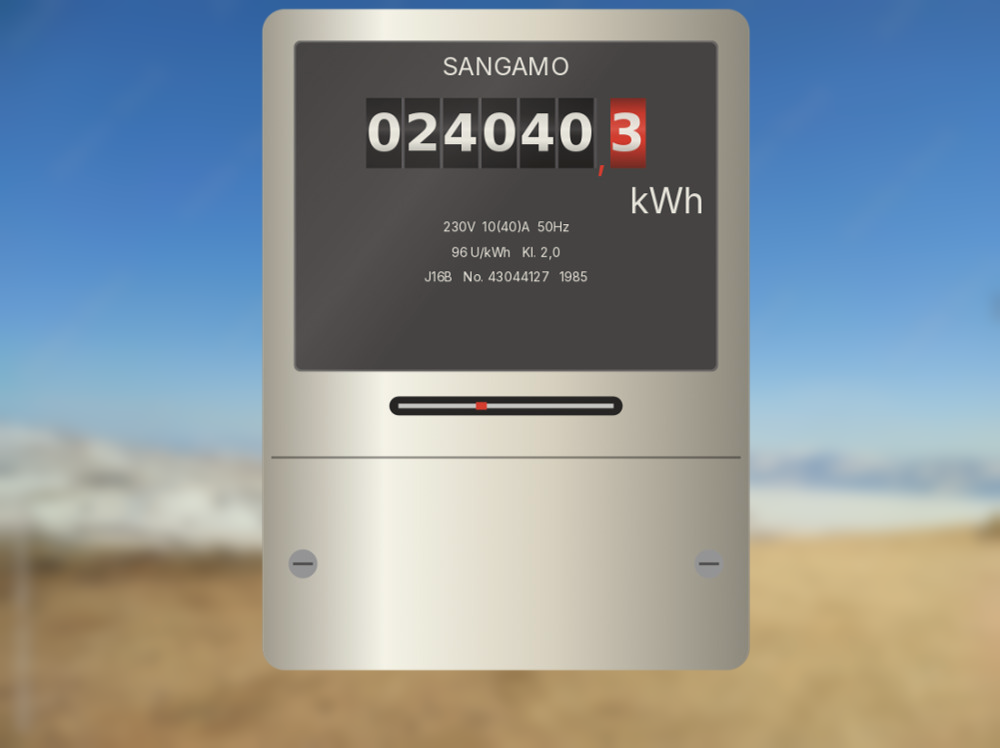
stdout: {"value": 24040.3, "unit": "kWh"}
